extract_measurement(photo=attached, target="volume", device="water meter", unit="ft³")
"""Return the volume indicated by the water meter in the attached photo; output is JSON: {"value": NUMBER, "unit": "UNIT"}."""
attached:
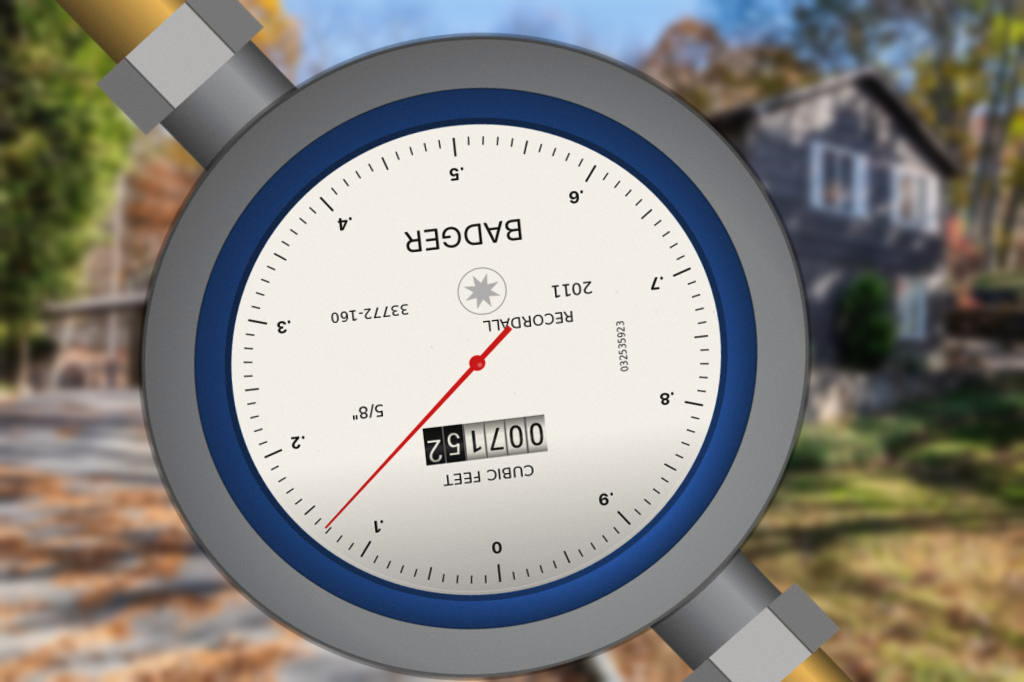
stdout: {"value": 7152.13, "unit": "ft³"}
